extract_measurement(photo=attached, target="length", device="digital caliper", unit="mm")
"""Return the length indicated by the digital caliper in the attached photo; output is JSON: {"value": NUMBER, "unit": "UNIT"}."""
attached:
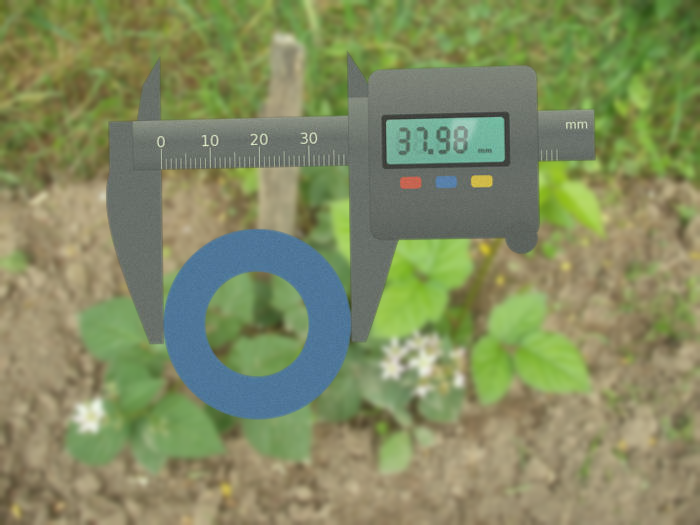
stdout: {"value": 37.98, "unit": "mm"}
